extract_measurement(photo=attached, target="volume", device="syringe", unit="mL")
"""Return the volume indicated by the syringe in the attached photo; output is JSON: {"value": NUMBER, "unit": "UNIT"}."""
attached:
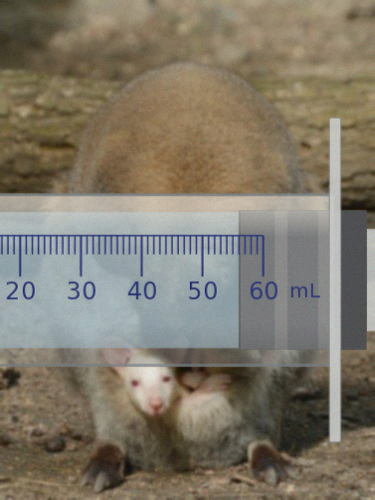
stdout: {"value": 56, "unit": "mL"}
